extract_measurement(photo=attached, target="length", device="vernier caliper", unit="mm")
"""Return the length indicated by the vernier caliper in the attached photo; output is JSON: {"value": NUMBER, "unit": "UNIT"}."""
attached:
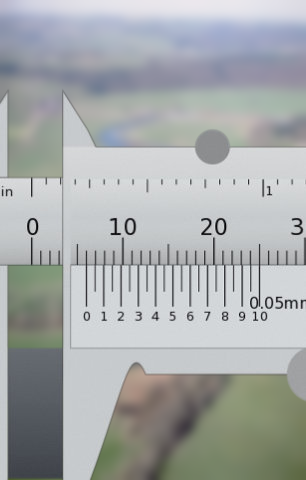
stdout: {"value": 6.0, "unit": "mm"}
